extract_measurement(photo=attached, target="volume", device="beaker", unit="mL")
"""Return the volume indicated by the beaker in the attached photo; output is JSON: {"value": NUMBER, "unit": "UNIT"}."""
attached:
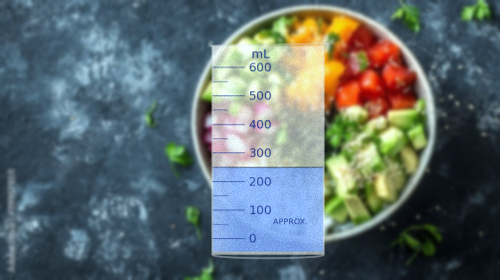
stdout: {"value": 250, "unit": "mL"}
